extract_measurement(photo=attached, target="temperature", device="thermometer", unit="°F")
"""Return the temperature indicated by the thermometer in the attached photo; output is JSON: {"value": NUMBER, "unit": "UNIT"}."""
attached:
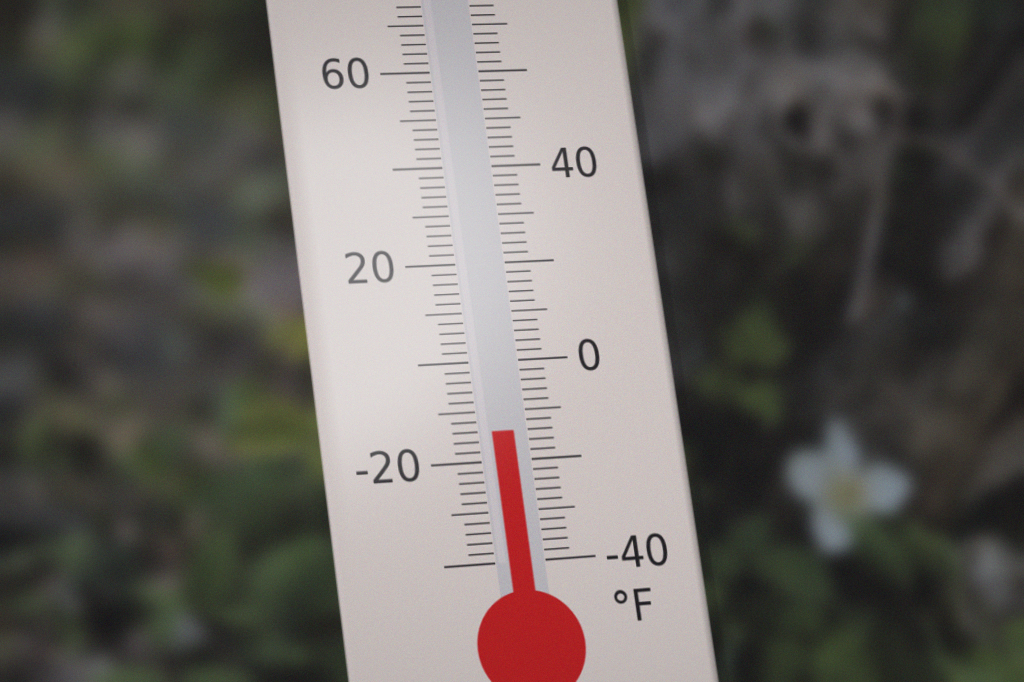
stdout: {"value": -14, "unit": "°F"}
